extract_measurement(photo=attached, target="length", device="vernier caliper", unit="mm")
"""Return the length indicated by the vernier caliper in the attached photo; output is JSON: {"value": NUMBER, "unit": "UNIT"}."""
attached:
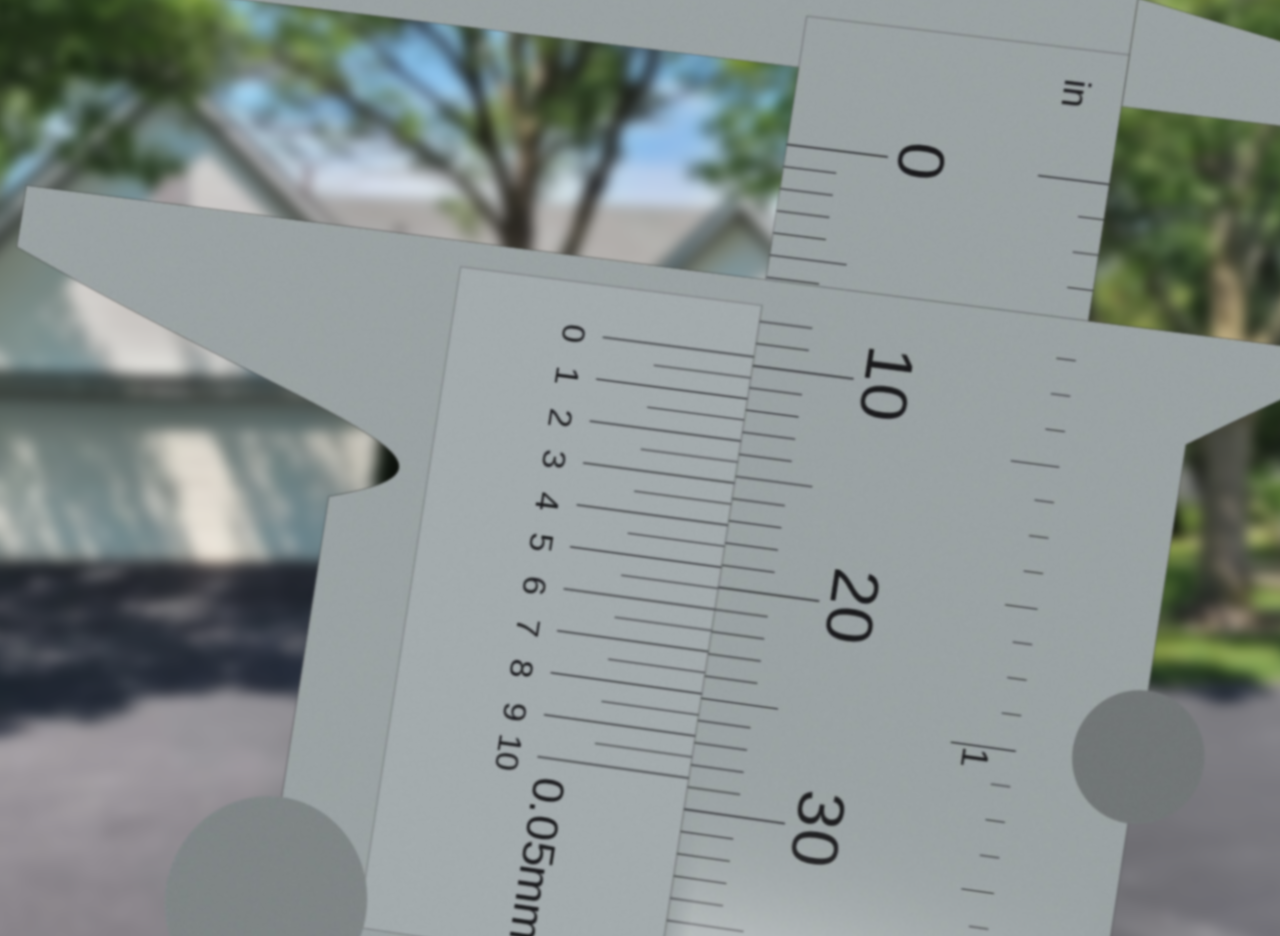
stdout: {"value": 9.6, "unit": "mm"}
